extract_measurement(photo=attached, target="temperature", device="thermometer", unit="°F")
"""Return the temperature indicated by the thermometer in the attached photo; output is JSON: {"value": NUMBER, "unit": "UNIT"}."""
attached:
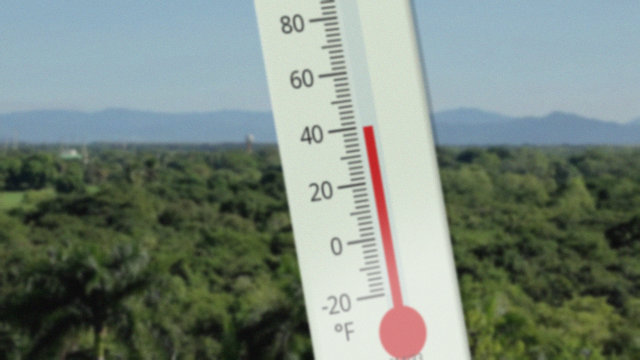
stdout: {"value": 40, "unit": "°F"}
